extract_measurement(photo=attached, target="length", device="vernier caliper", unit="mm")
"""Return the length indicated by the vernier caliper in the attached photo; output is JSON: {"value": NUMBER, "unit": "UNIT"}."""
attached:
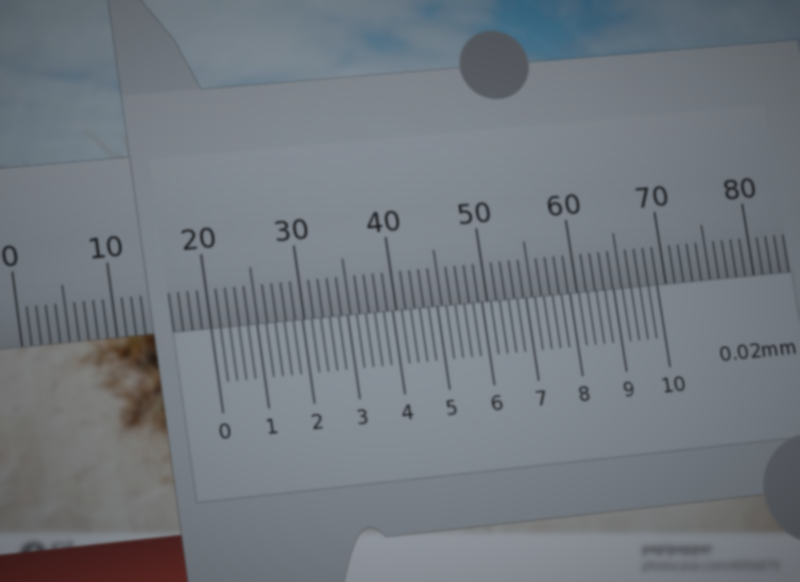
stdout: {"value": 20.0, "unit": "mm"}
